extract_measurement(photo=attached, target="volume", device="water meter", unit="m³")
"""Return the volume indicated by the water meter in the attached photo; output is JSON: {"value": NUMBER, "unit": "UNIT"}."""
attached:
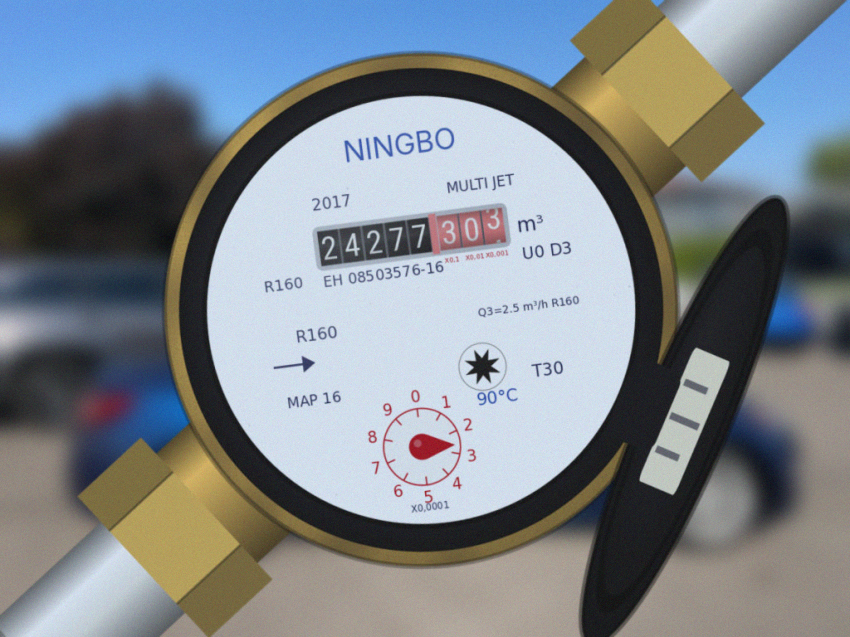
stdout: {"value": 24277.3032, "unit": "m³"}
